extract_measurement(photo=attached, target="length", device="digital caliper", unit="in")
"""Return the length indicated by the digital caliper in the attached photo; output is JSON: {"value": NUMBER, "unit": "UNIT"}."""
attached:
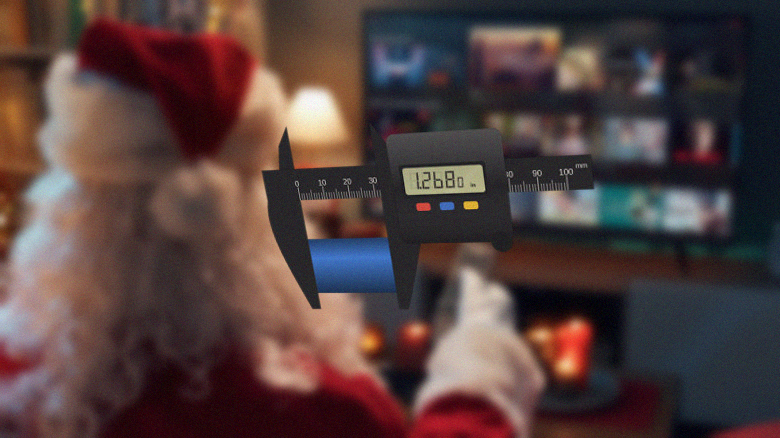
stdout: {"value": 1.2680, "unit": "in"}
